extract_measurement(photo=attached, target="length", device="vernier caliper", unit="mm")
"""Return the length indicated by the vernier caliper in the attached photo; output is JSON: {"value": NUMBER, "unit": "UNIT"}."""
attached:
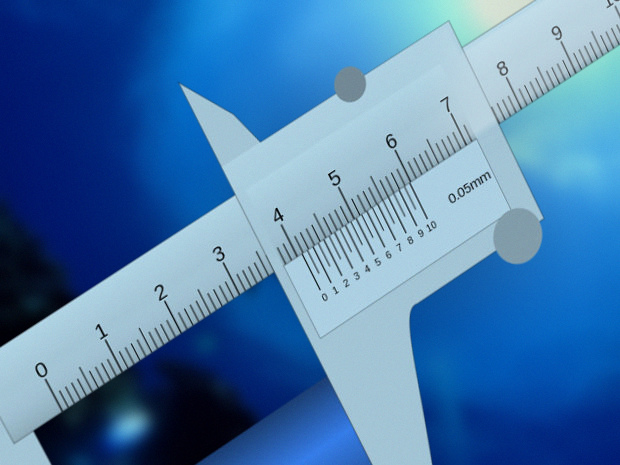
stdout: {"value": 40.8, "unit": "mm"}
